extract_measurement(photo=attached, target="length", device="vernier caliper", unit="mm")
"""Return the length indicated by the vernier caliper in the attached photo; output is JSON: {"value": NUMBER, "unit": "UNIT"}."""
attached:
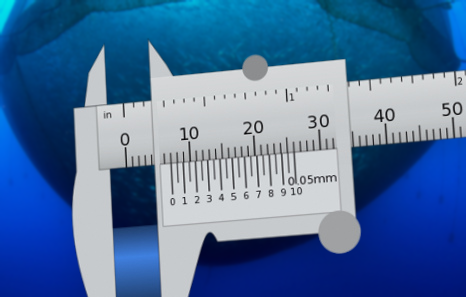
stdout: {"value": 7.0, "unit": "mm"}
